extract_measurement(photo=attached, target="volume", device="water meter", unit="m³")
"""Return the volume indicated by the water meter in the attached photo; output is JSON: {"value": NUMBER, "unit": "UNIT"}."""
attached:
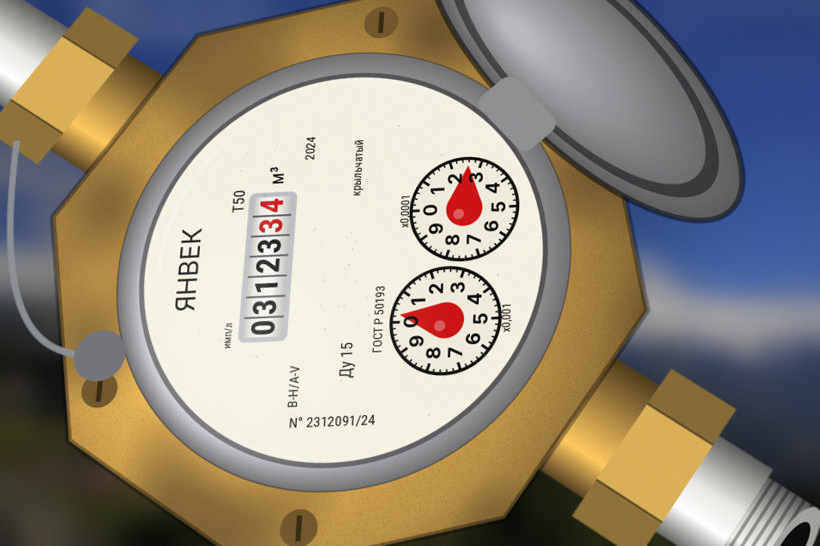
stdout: {"value": 3123.3402, "unit": "m³"}
